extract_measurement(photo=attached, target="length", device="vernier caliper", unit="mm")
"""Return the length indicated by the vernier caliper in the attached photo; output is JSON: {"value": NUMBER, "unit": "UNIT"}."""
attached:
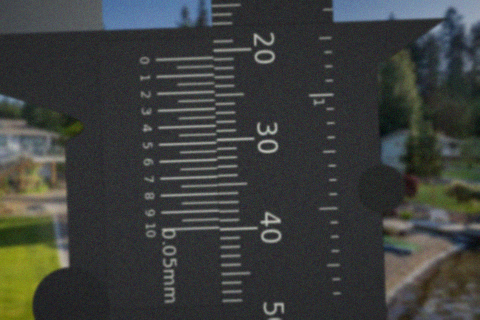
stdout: {"value": 20.8, "unit": "mm"}
